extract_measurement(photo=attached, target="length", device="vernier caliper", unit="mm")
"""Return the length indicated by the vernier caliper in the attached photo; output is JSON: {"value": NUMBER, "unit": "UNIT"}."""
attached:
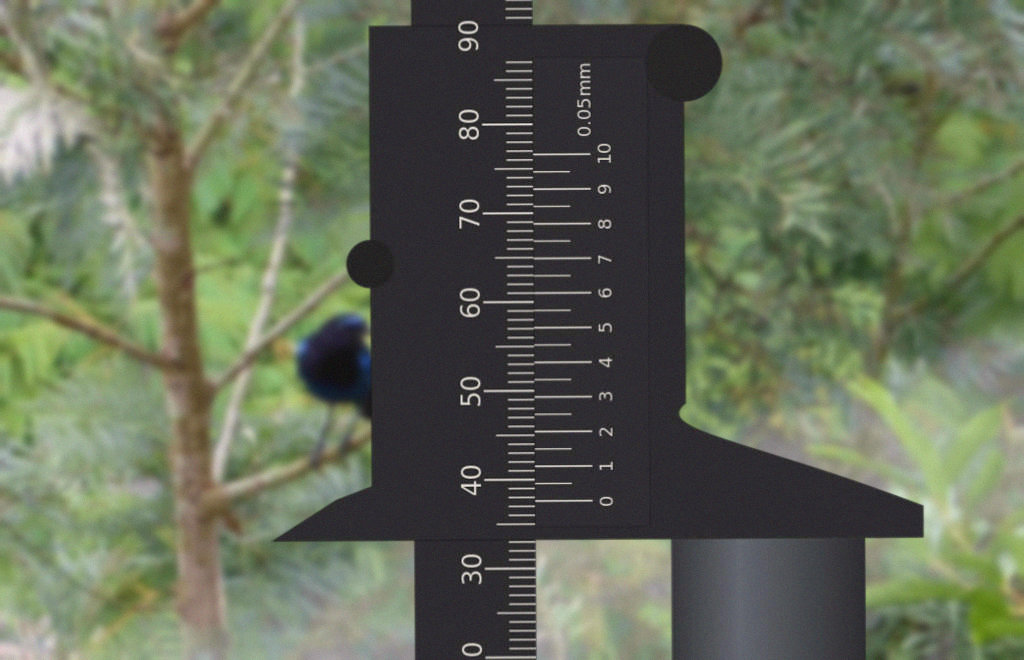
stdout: {"value": 37.6, "unit": "mm"}
